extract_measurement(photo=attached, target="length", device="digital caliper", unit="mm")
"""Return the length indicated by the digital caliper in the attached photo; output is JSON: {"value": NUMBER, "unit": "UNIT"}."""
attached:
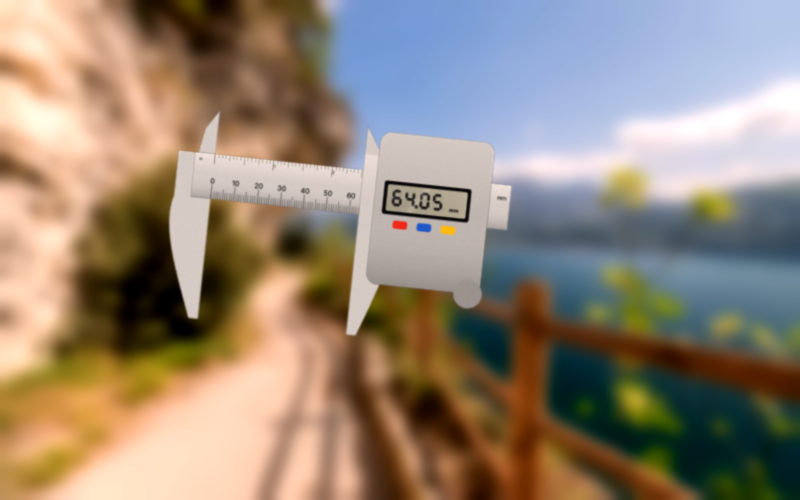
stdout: {"value": 64.05, "unit": "mm"}
